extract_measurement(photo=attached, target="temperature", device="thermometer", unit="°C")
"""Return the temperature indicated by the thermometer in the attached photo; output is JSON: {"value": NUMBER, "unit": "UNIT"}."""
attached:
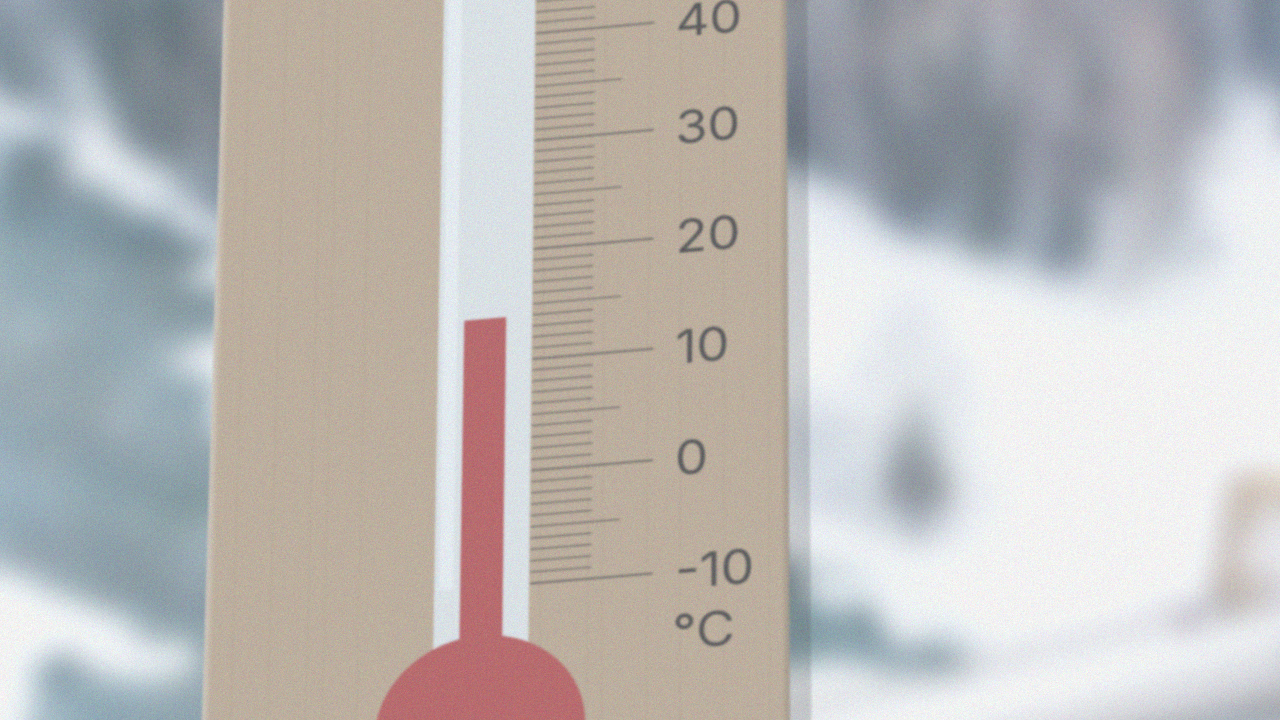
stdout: {"value": 14, "unit": "°C"}
